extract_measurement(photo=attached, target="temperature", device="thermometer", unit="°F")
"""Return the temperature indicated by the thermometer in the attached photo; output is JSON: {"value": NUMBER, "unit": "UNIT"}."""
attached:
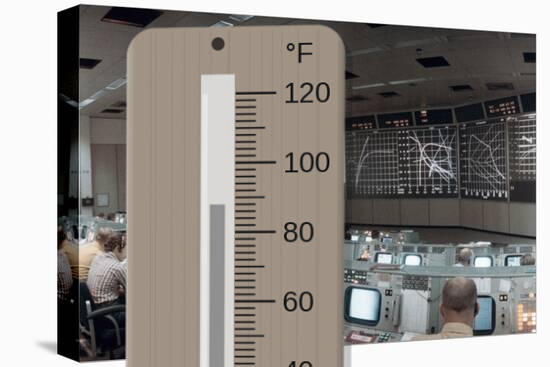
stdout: {"value": 88, "unit": "°F"}
